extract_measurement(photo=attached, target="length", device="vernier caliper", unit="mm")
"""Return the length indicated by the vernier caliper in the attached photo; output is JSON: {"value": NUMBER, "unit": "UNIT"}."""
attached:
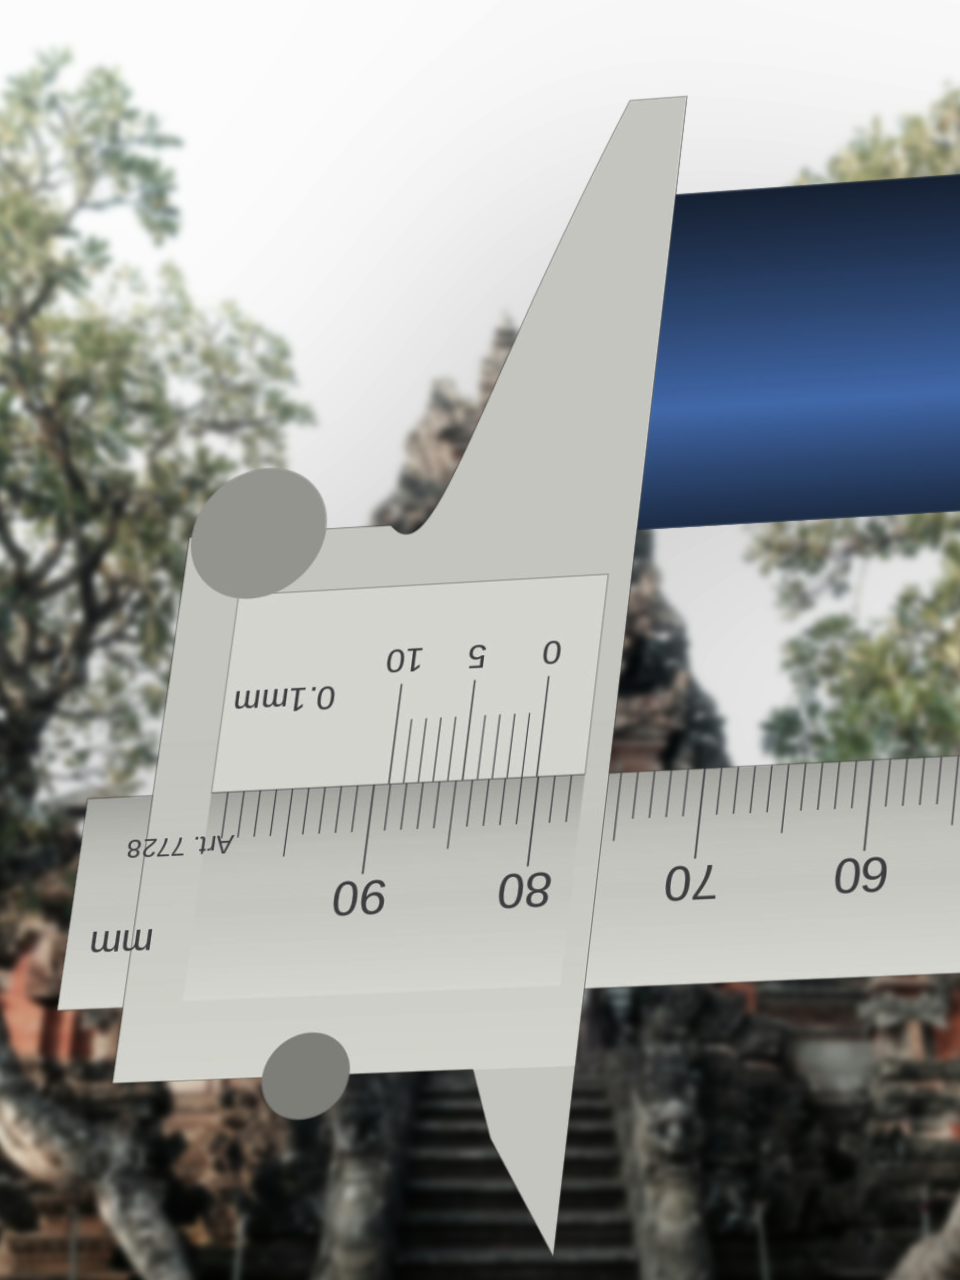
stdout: {"value": 80.1, "unit": "mm"}
